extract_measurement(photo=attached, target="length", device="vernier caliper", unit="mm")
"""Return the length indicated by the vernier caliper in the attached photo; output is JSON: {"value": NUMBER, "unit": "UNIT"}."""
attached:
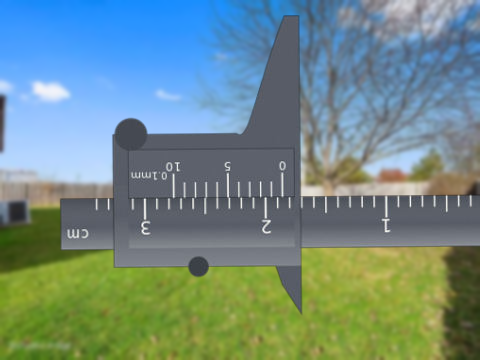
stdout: {"value": 18.6, "unit": "mm"}
